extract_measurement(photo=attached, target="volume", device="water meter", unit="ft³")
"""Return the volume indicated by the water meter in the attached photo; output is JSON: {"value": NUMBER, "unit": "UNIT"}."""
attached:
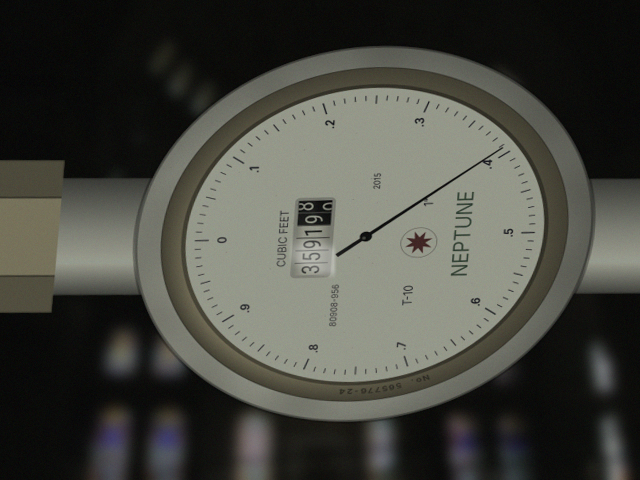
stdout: {"value": 359198.39, "unit": "ft³"}
